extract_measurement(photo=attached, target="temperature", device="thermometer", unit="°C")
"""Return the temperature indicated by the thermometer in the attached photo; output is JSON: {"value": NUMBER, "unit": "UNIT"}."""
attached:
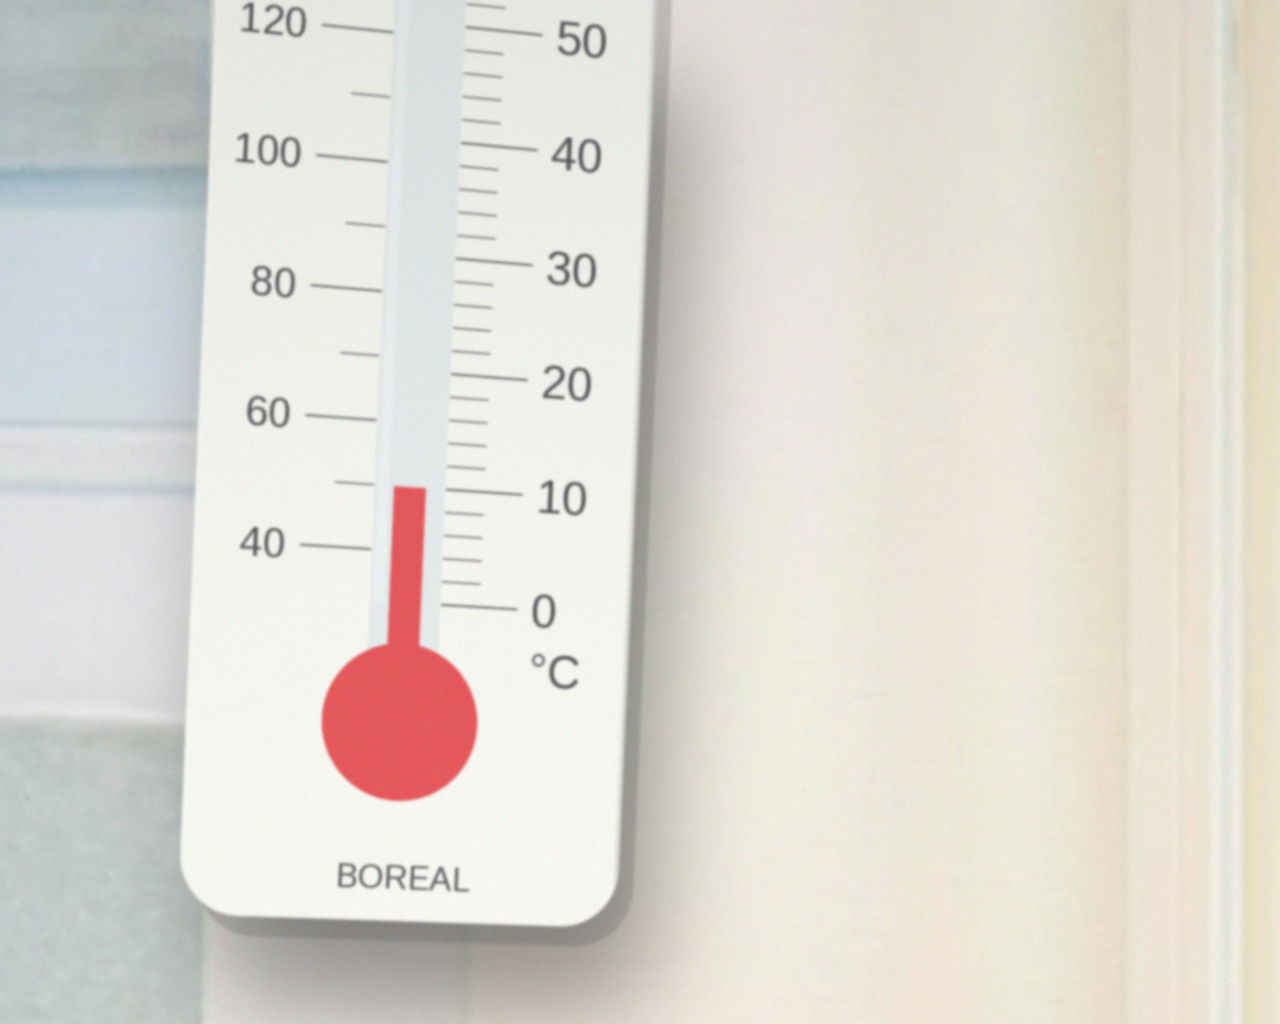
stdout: {"value": 10, "unit": "°C"}
